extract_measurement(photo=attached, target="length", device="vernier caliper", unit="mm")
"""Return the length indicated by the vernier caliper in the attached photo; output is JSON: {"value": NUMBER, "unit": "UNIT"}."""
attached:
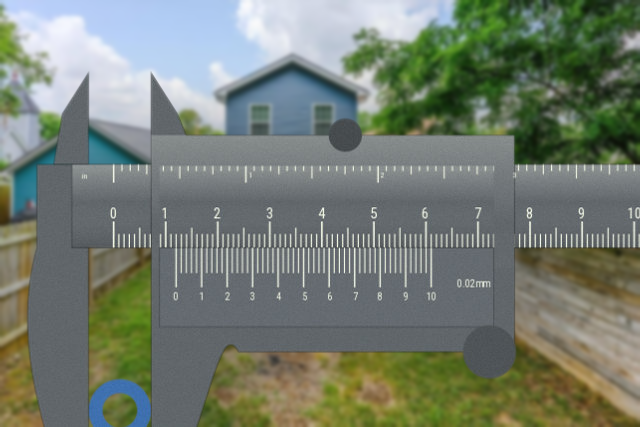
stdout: {"value": 12.0, "unit": "mm"}
